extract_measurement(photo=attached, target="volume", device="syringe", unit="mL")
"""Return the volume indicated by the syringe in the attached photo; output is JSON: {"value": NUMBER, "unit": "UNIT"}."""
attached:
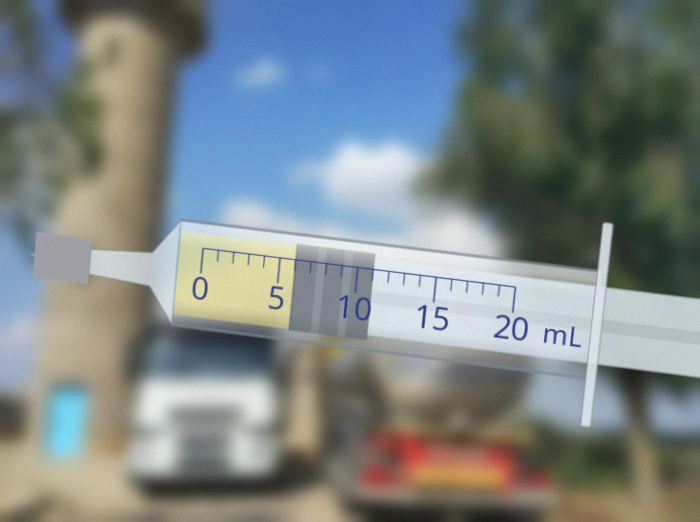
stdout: {"value": 6, "unit": "mL"}
